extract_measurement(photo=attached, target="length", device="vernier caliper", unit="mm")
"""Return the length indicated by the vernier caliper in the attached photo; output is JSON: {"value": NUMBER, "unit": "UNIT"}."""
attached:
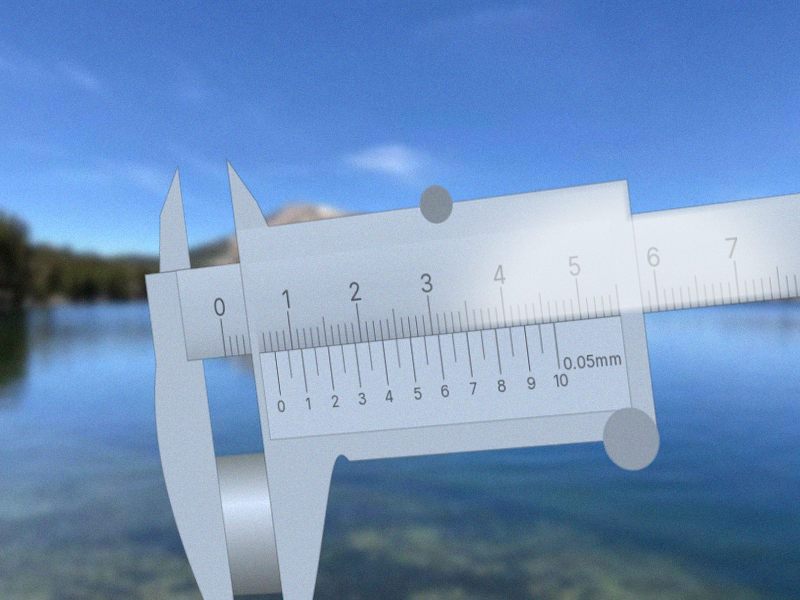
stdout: {"value": 7.4, "unit": "mm"}
